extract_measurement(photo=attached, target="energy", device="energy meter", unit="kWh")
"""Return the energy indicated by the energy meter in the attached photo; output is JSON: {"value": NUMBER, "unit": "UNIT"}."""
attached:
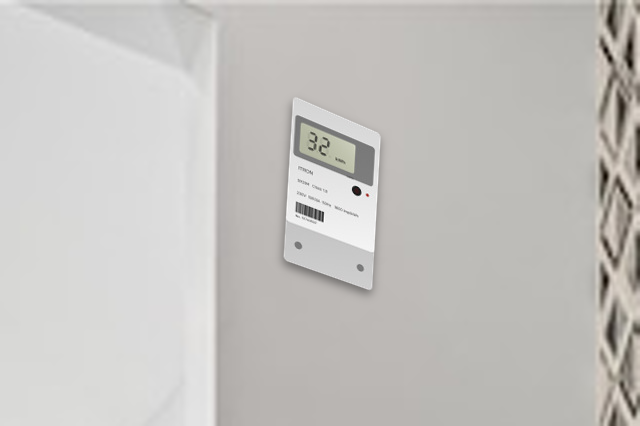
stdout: {"value": 32, "unit": "kWh"}
